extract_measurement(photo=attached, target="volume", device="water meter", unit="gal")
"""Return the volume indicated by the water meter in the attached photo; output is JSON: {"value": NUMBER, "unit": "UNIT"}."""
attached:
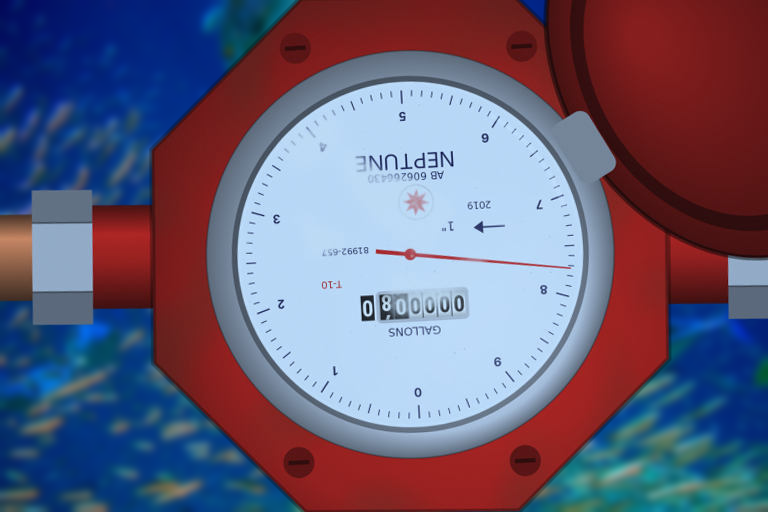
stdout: {"value": 77.7, "unit": "gal"}
